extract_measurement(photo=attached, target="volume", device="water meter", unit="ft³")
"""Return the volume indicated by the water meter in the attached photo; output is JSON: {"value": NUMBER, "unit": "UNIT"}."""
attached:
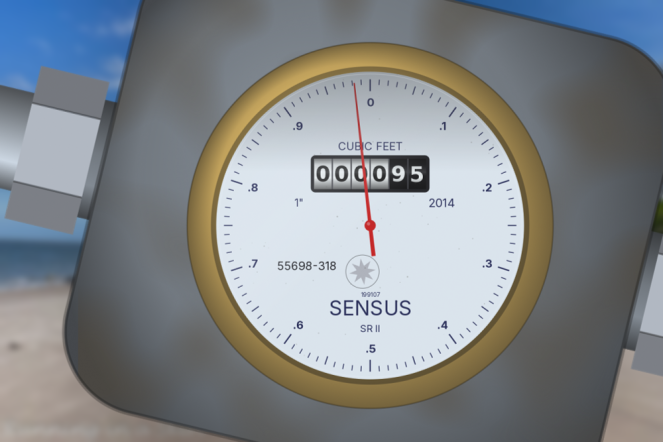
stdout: {"value": 94.98, "unit": "ft³"}
